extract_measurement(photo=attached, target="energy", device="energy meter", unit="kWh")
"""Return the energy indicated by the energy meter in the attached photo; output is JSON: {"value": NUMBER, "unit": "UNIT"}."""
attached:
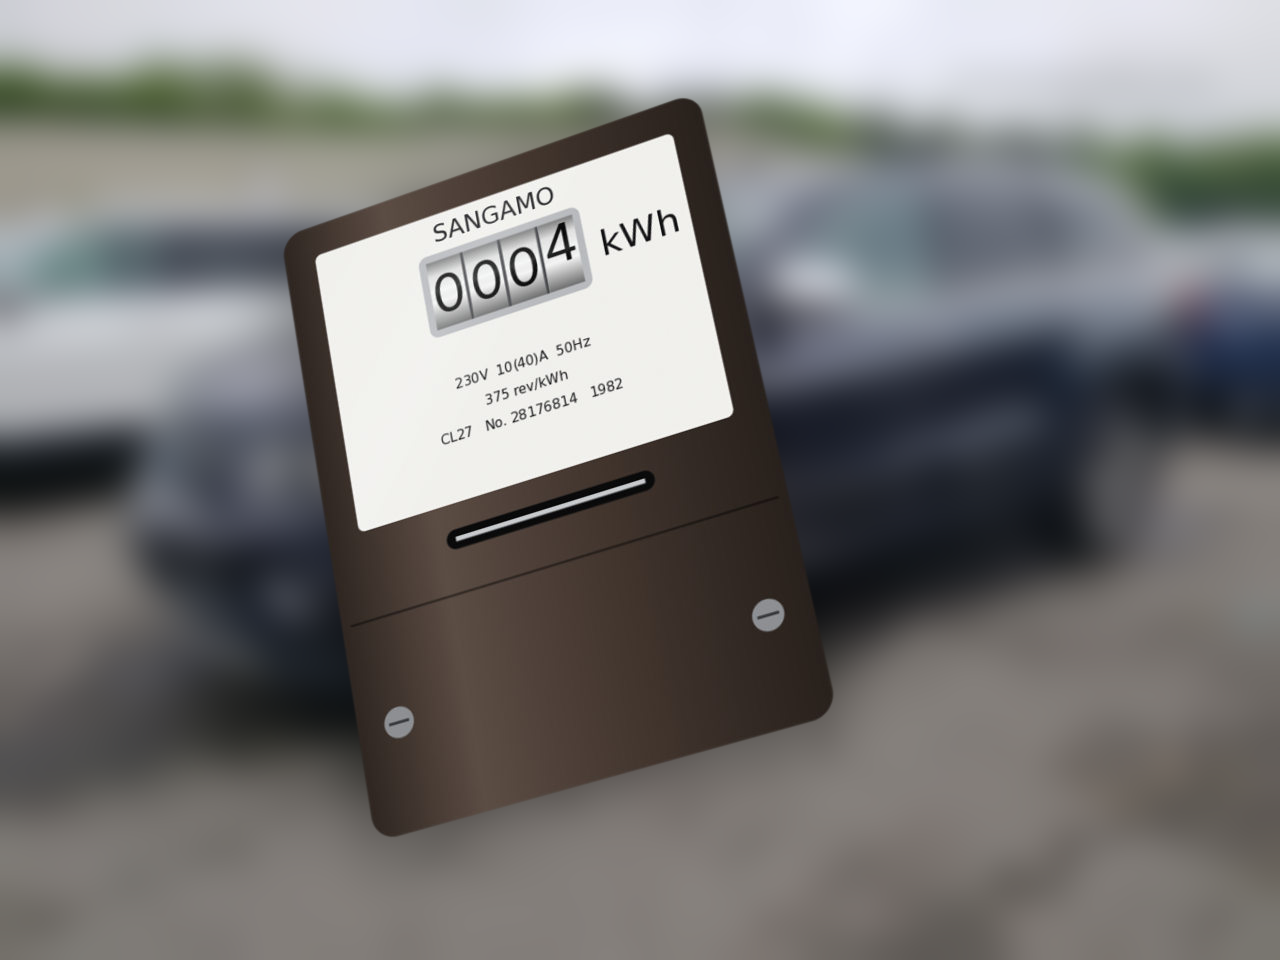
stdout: {"value": 4, "unit": "kWh"}
